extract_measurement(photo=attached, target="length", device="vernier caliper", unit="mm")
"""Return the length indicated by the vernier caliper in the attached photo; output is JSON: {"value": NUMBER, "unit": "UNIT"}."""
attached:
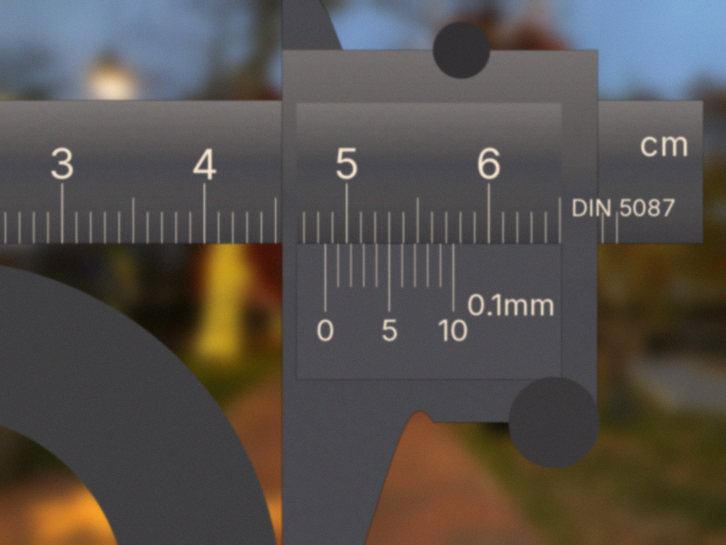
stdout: {"value": 48.5, "unit": "mm"}
